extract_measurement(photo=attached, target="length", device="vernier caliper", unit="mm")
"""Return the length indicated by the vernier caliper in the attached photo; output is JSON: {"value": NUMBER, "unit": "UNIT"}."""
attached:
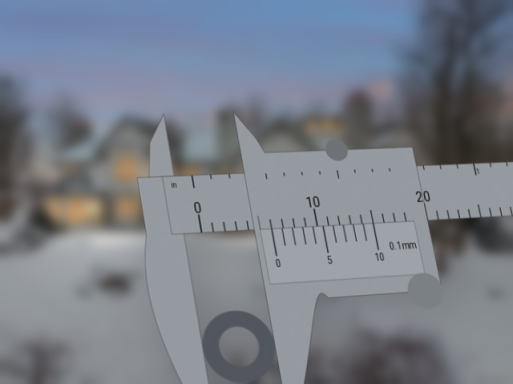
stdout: {"value": 6.0, "unit": "mm"}
